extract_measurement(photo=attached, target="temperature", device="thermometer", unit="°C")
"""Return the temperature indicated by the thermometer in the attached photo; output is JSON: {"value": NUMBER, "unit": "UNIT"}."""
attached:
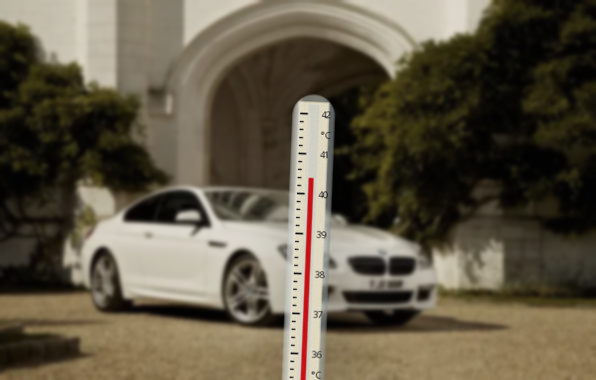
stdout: {"value": 40.4, "unit": "°C"}
